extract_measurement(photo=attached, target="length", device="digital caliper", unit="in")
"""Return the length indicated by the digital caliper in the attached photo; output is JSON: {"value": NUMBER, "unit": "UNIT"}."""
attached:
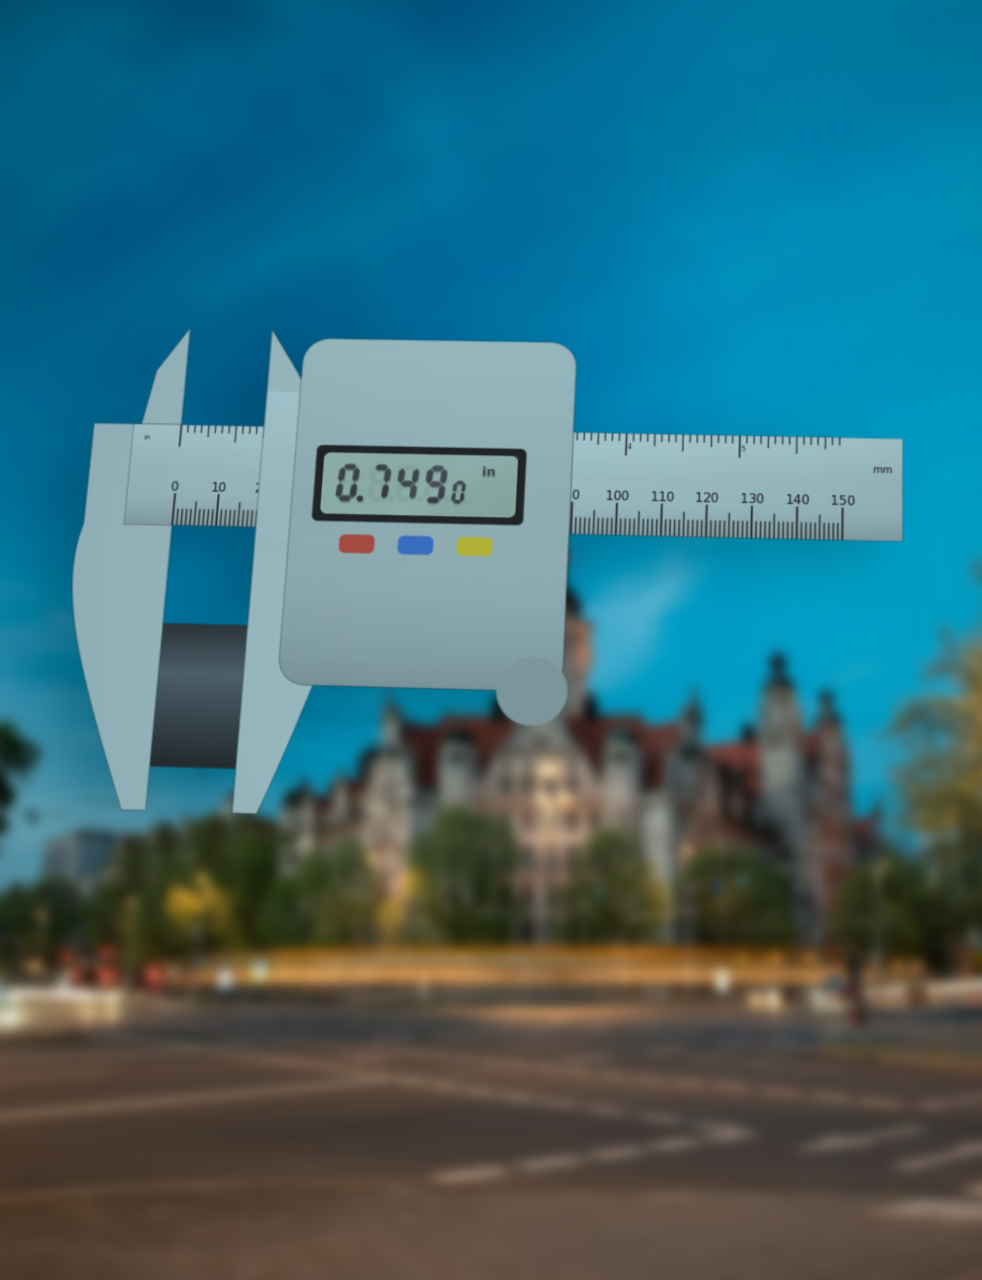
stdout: {"value": 0.7490, "unit": "in"}
